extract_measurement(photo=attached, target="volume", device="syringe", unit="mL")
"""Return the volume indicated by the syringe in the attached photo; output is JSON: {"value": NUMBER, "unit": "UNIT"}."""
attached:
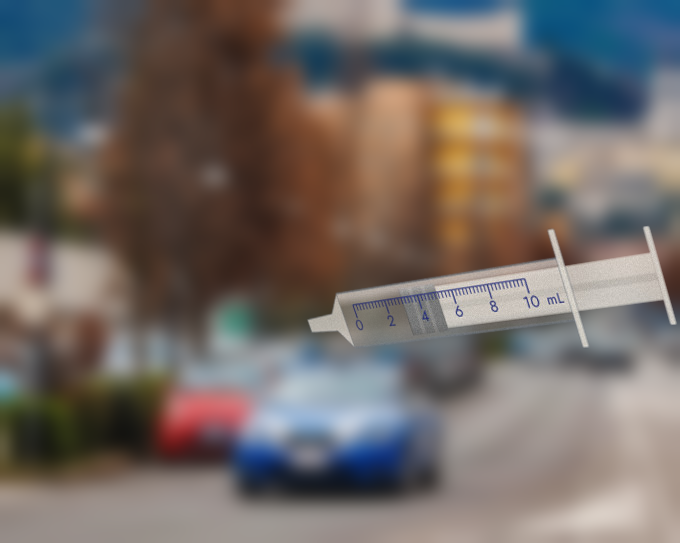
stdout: {"value": 3, "unit": "mL"}
